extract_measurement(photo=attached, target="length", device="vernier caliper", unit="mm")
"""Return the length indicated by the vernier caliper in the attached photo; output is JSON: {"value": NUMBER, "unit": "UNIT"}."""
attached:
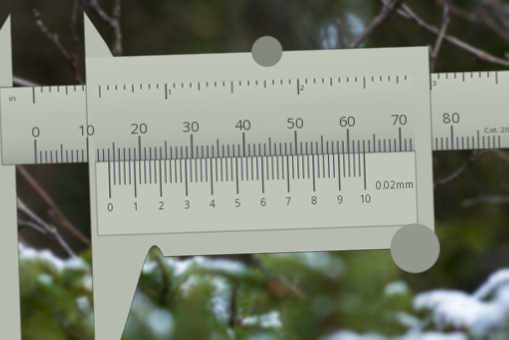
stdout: {"value": 14.0, "unit": "mm"}
